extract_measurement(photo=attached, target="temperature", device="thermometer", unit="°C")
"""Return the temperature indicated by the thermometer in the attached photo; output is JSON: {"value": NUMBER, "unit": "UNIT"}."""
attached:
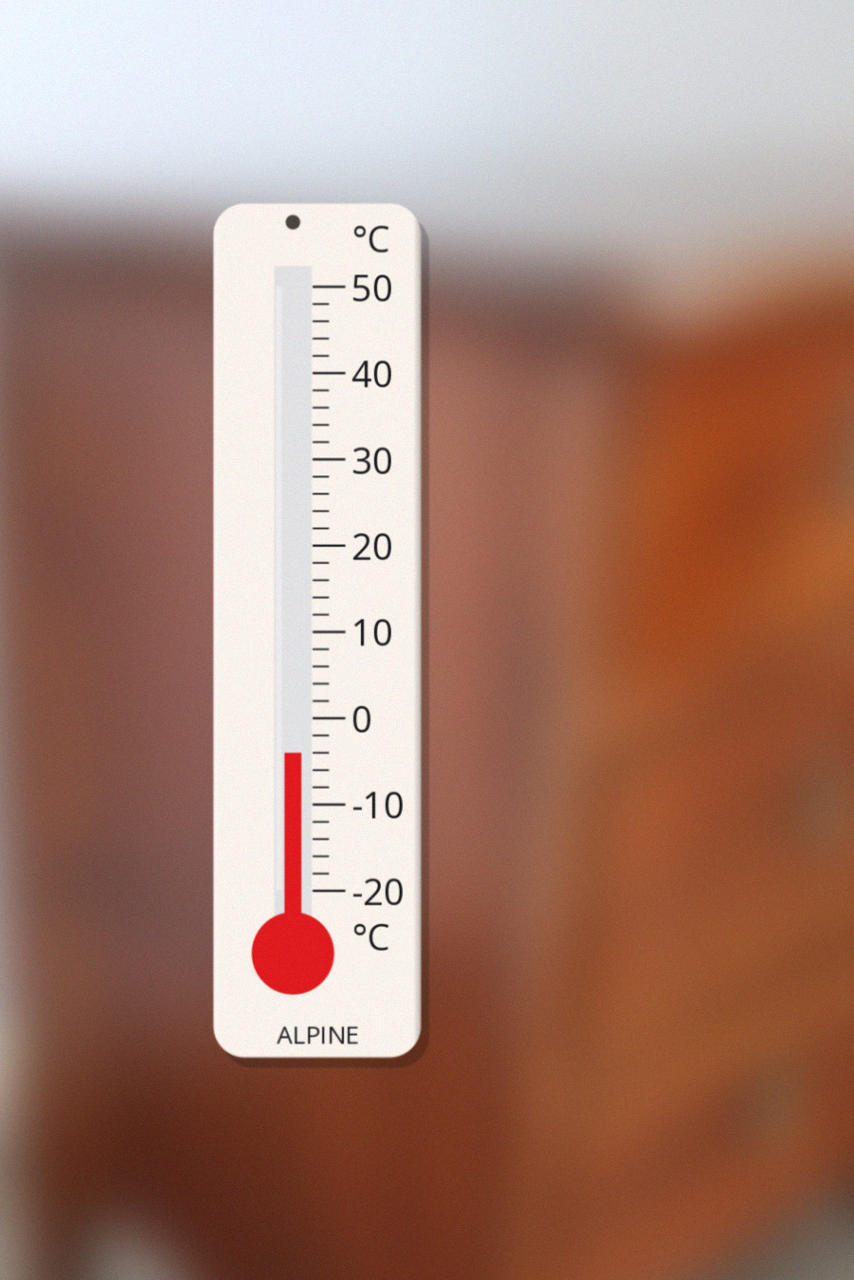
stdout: {"value": -4, "unit": "°C"}
